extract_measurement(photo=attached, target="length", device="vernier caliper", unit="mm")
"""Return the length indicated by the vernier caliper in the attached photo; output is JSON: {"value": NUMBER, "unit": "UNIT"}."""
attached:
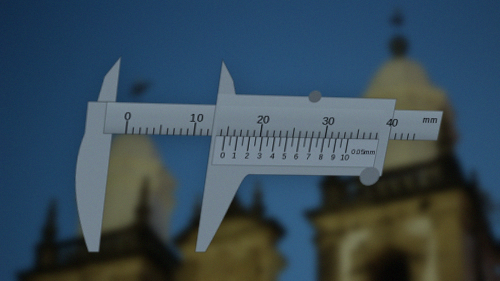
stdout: {"value": 14.6, "unit": "mm"}
